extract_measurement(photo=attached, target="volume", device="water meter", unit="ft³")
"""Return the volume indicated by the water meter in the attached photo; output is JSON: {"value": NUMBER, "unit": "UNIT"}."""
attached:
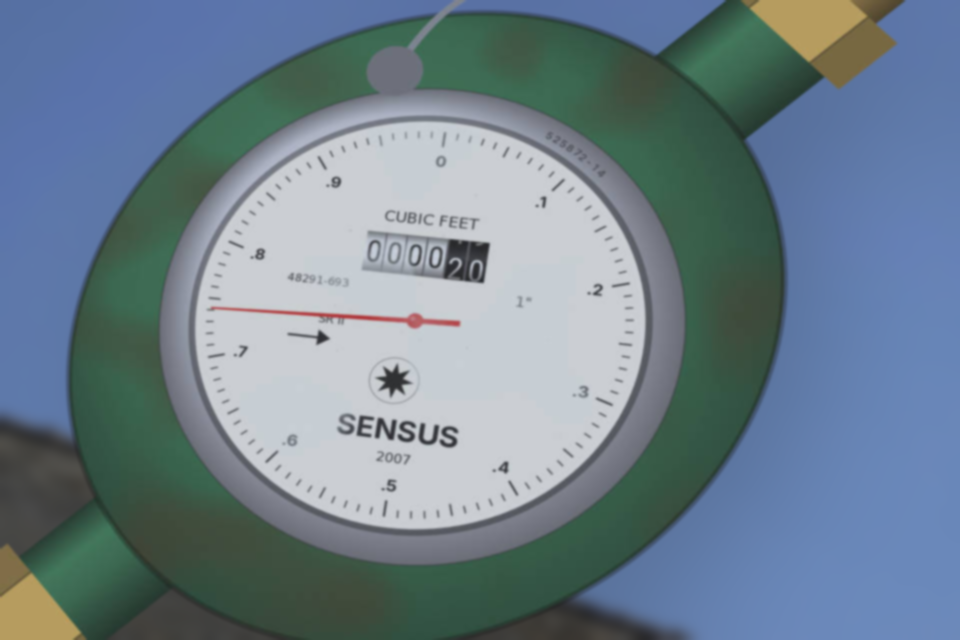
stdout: {"value": 19.74, "unit": "ft³"}
